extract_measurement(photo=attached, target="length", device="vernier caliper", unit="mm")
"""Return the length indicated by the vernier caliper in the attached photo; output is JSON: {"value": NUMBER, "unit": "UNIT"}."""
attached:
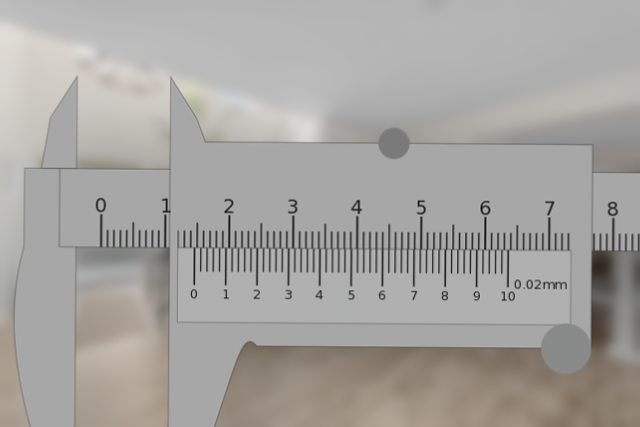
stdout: {"value": 14.6, "unit": "mm"}
